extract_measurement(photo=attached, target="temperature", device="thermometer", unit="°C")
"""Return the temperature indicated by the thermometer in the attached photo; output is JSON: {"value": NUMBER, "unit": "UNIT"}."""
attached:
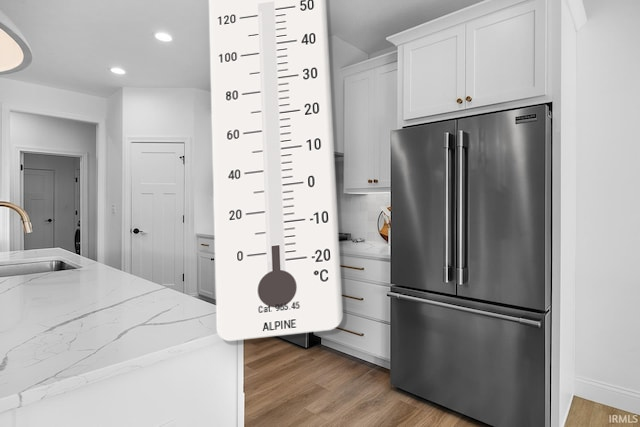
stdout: {"value": -16, "unit": "°C"}
